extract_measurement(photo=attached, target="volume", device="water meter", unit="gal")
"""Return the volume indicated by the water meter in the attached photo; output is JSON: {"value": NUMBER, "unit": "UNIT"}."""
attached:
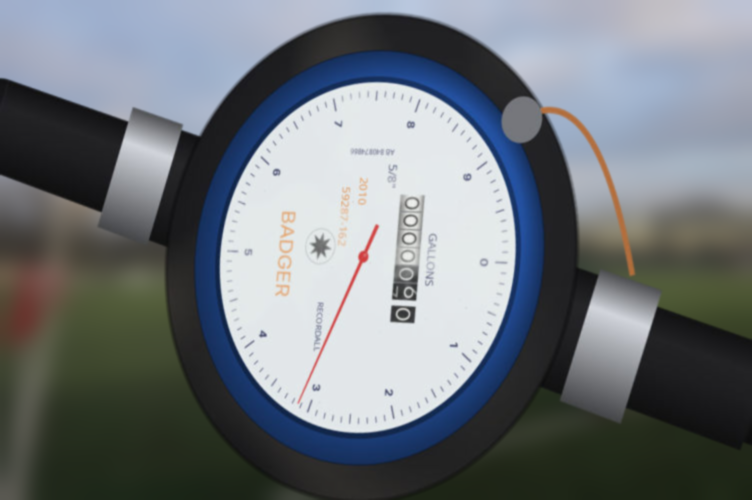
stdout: {"value": 63.1, "unit": "gal"}
